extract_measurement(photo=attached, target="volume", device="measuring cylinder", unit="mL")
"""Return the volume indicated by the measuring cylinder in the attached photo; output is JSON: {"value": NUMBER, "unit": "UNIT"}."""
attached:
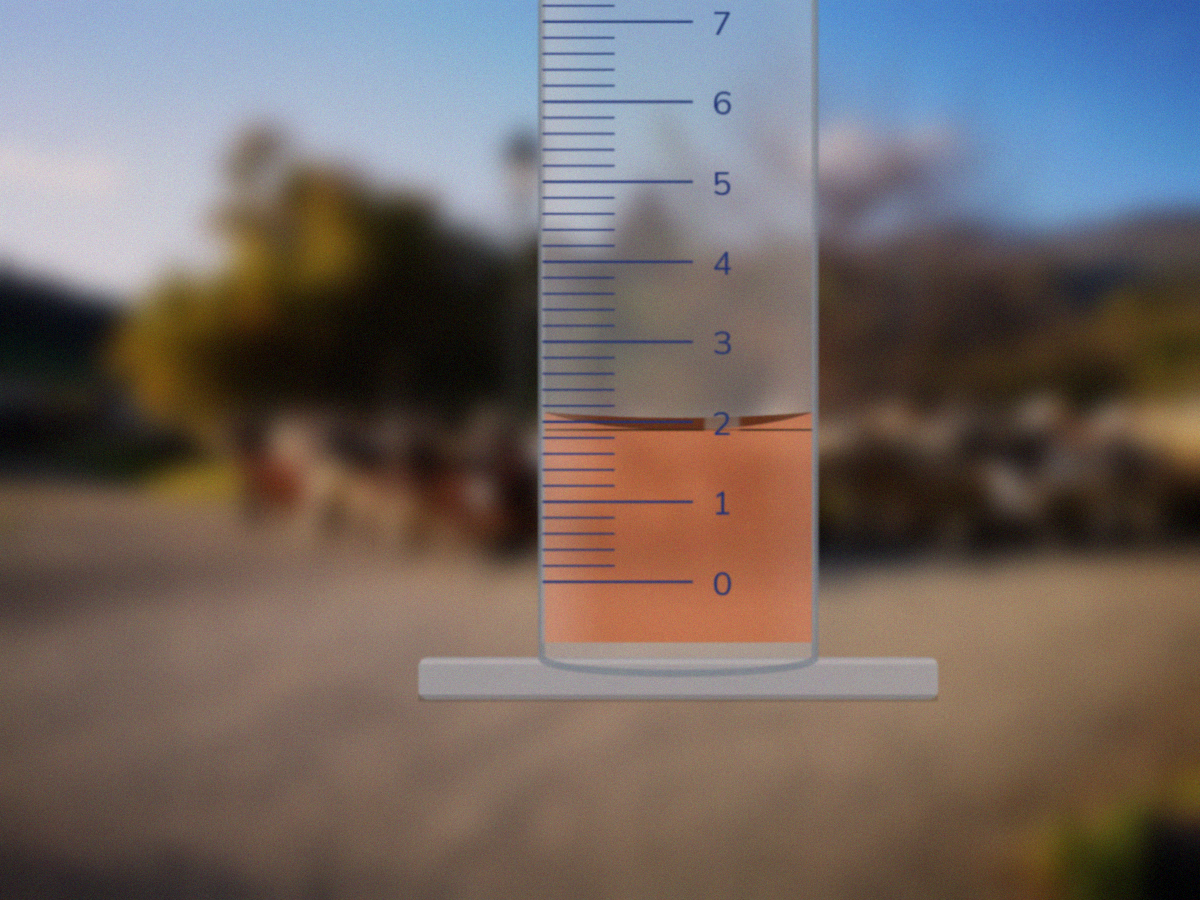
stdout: {"value": 1.9, "unit": "mL"}
